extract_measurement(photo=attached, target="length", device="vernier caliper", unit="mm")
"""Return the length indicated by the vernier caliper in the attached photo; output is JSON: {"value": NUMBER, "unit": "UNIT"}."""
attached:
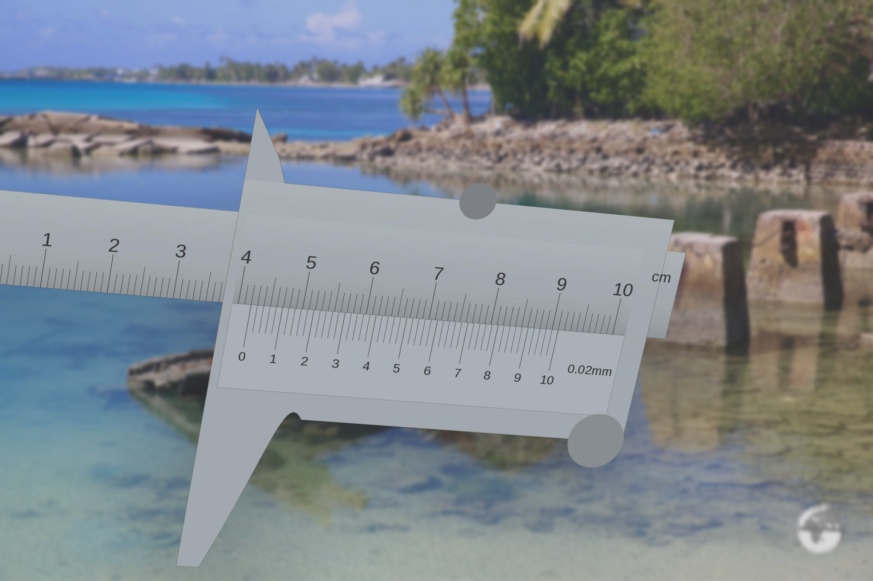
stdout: {"value": 42.0, "unit": "mm"}
